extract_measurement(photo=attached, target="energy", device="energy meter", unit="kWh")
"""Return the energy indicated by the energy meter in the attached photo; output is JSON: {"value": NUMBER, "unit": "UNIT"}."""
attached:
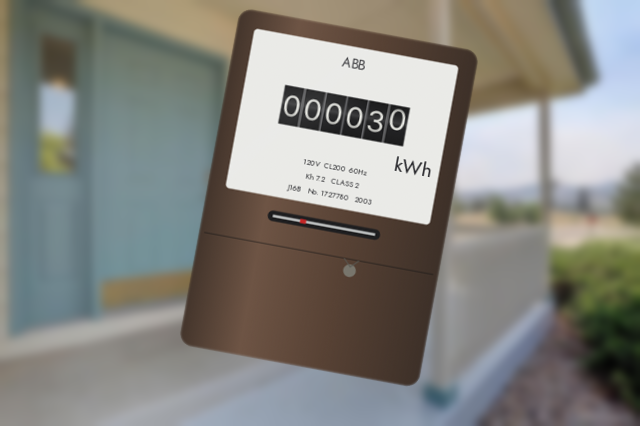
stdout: {"value": 30, "unit": "kWh"}
